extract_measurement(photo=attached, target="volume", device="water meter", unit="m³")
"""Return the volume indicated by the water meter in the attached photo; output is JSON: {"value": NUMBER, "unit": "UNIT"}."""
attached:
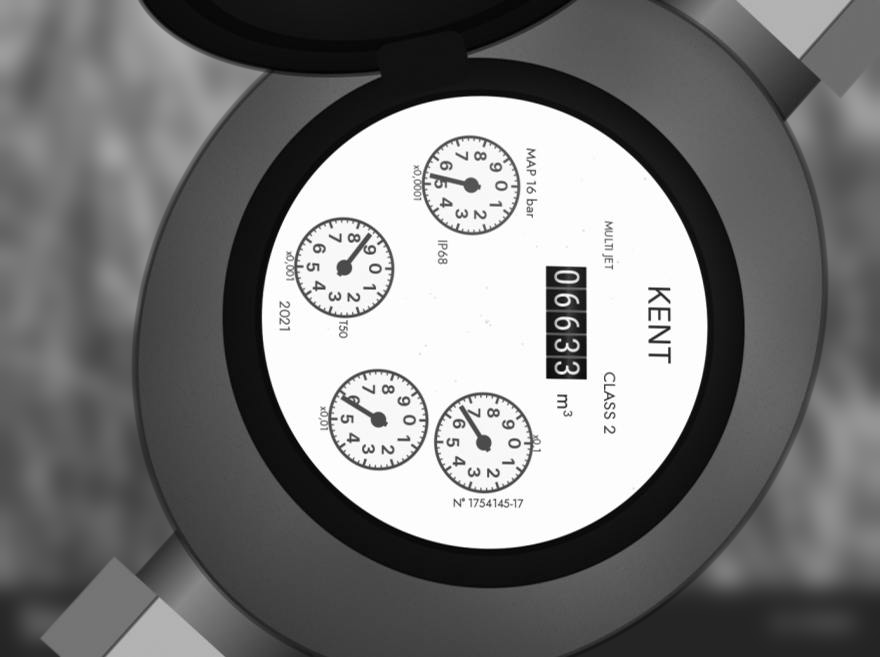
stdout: {"value": 6633.6585, "unit": "m³"}
